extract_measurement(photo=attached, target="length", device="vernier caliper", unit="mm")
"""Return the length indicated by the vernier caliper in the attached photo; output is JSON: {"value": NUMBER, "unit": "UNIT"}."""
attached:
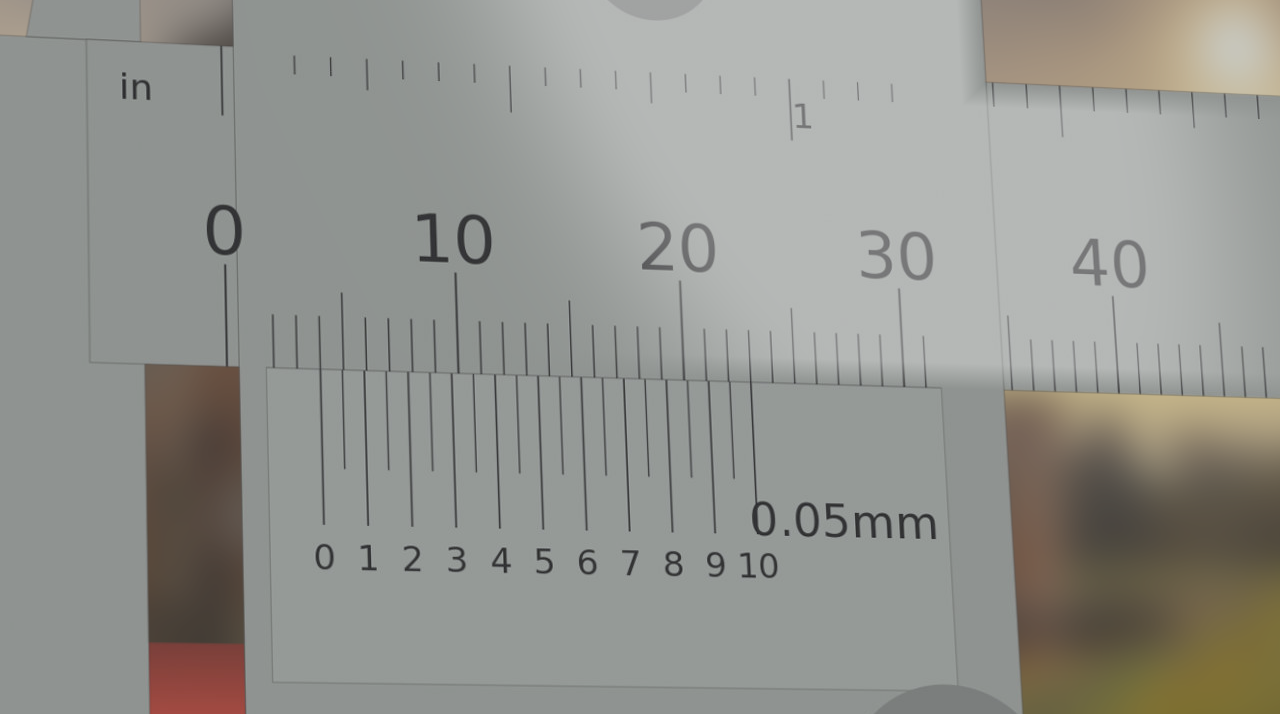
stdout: {"value": 4.0, "unit": "mm"}
